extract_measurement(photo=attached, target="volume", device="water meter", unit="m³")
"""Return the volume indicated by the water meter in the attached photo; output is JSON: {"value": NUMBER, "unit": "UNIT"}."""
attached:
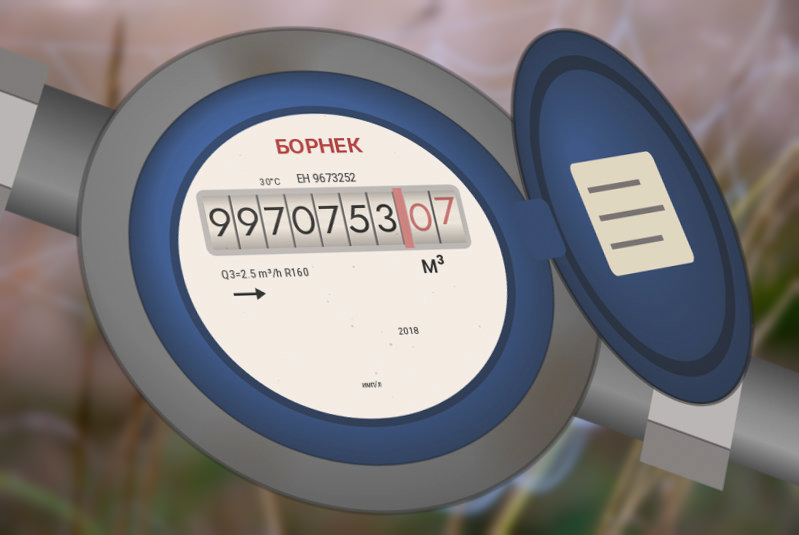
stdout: {"value": 9970753.07, "unit": "m³"}
